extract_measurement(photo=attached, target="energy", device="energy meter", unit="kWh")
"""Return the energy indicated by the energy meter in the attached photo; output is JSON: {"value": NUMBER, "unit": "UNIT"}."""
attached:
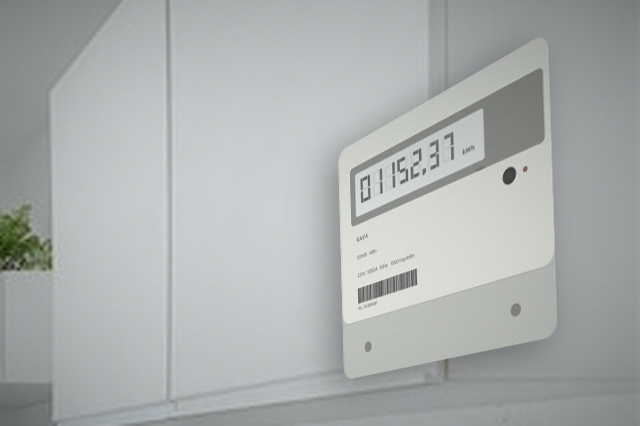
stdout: {"value": 1152.37, "unit": "kWh"}
